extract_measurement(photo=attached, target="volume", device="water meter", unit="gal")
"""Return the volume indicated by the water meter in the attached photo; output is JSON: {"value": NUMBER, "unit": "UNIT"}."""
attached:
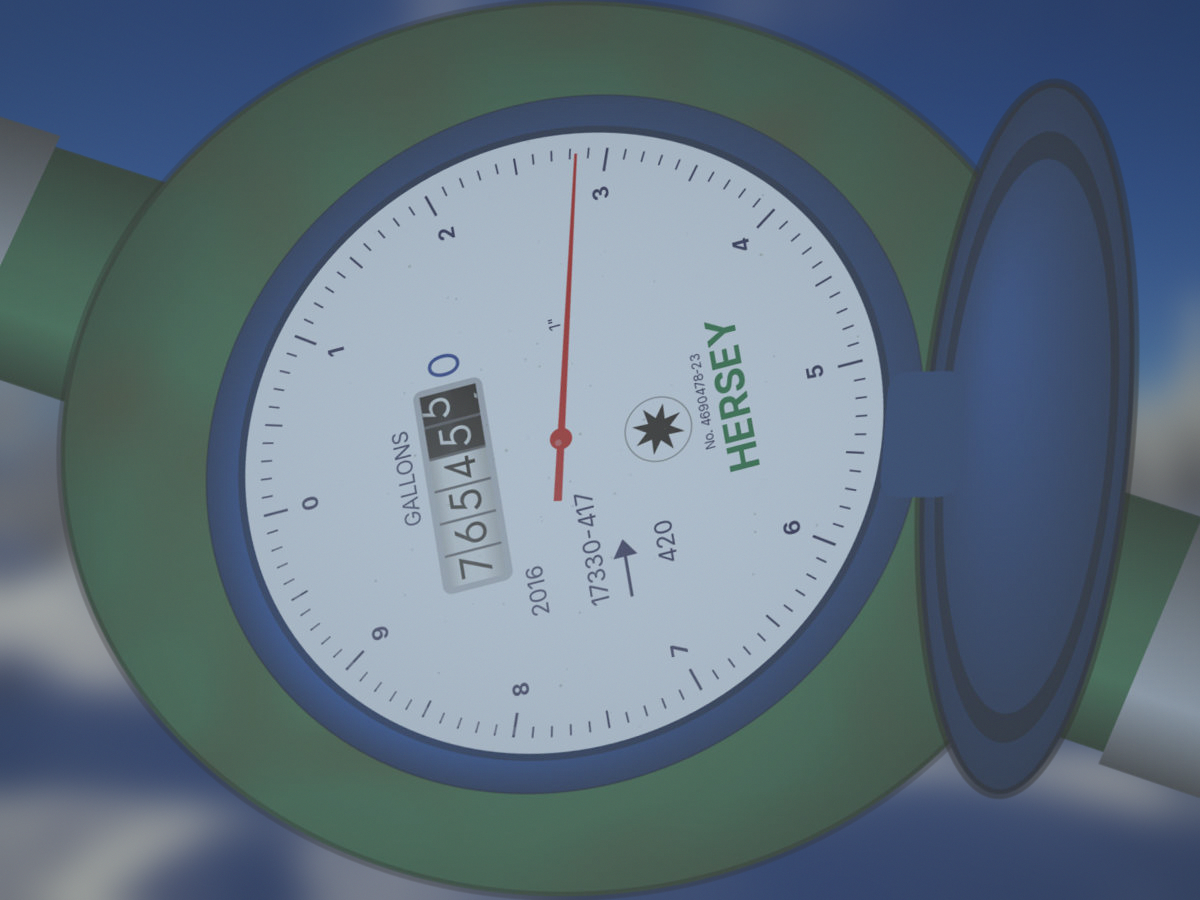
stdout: {"value": 7654552.8, "unit": "gal"}
